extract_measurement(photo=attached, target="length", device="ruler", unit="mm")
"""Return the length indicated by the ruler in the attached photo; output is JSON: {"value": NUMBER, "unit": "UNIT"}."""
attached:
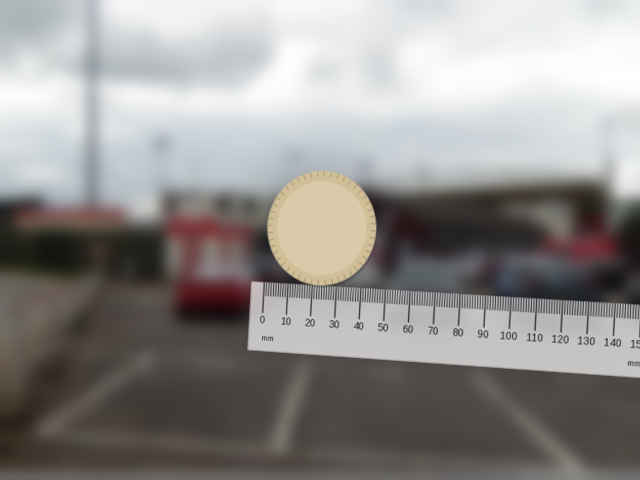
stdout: {"value": 45, "unit": "mm"}
